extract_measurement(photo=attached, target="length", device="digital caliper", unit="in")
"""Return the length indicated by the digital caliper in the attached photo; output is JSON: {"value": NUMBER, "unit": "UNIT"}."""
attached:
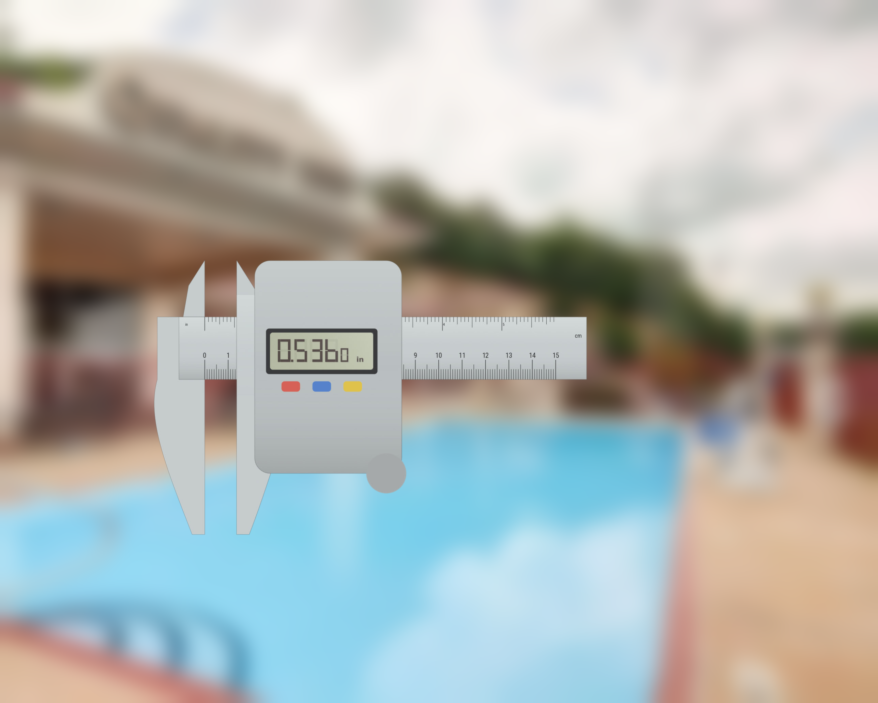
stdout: {"value": 0.5360, "unit": "in"}
